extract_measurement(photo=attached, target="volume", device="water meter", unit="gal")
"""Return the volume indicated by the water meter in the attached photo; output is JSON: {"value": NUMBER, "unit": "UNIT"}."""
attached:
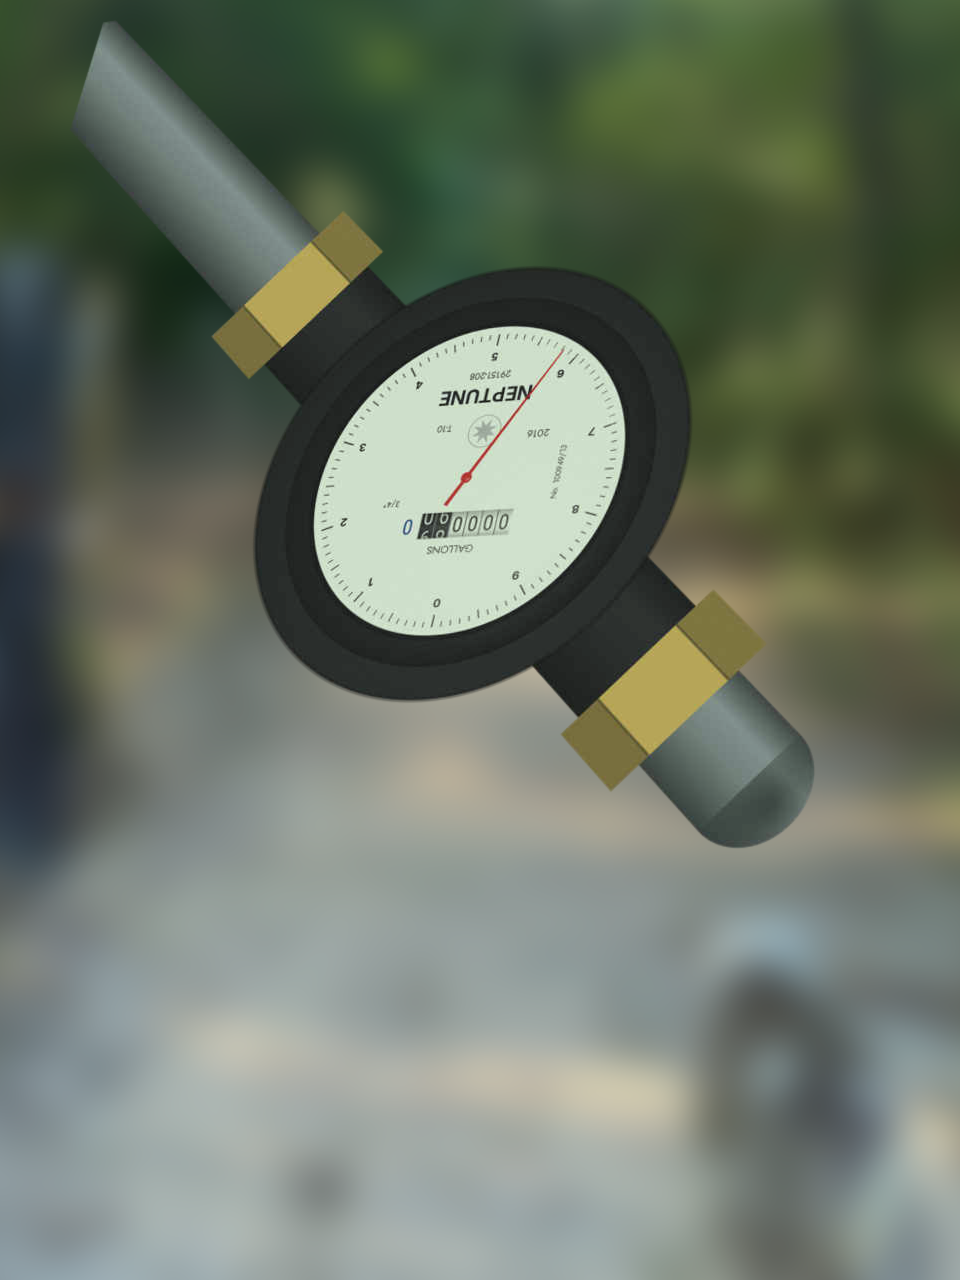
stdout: {"value": 895.8, "unit": "gal"}
